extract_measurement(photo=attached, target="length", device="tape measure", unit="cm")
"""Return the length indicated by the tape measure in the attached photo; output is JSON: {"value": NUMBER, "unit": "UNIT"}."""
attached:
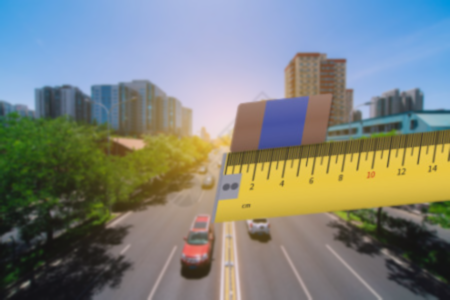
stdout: {"value": 6.5, "unit": "cm"}
